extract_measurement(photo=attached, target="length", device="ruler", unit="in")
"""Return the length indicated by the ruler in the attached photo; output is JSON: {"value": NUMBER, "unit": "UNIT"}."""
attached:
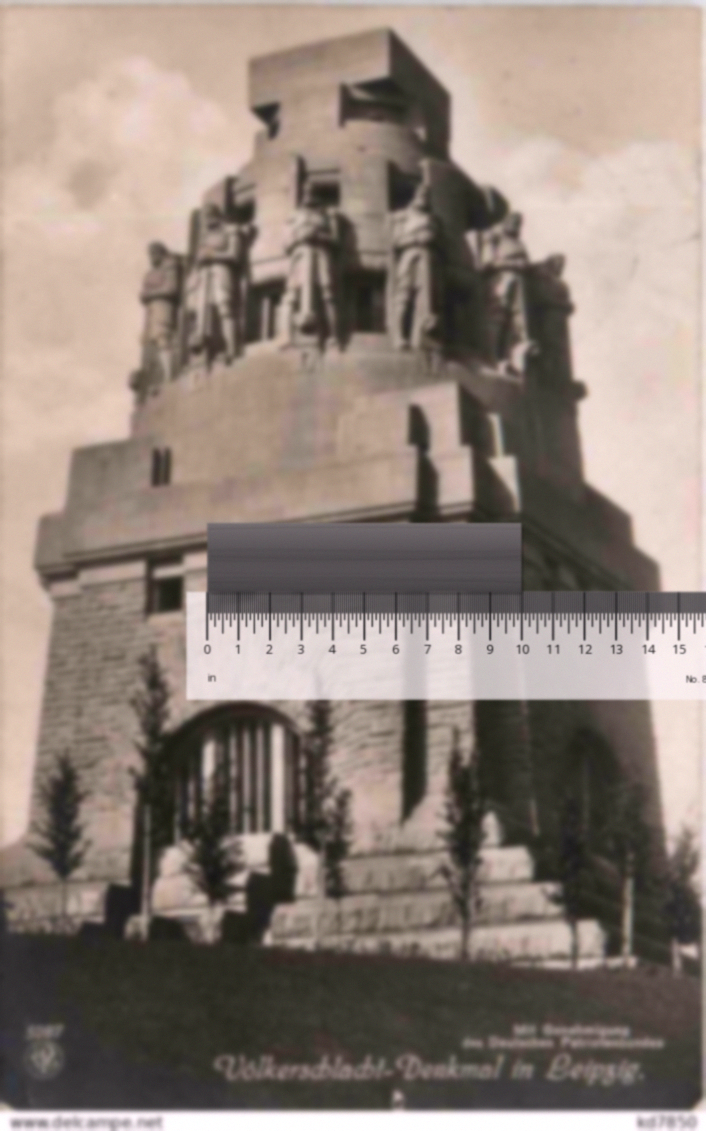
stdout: {"value": 10, "unit": "in"}
